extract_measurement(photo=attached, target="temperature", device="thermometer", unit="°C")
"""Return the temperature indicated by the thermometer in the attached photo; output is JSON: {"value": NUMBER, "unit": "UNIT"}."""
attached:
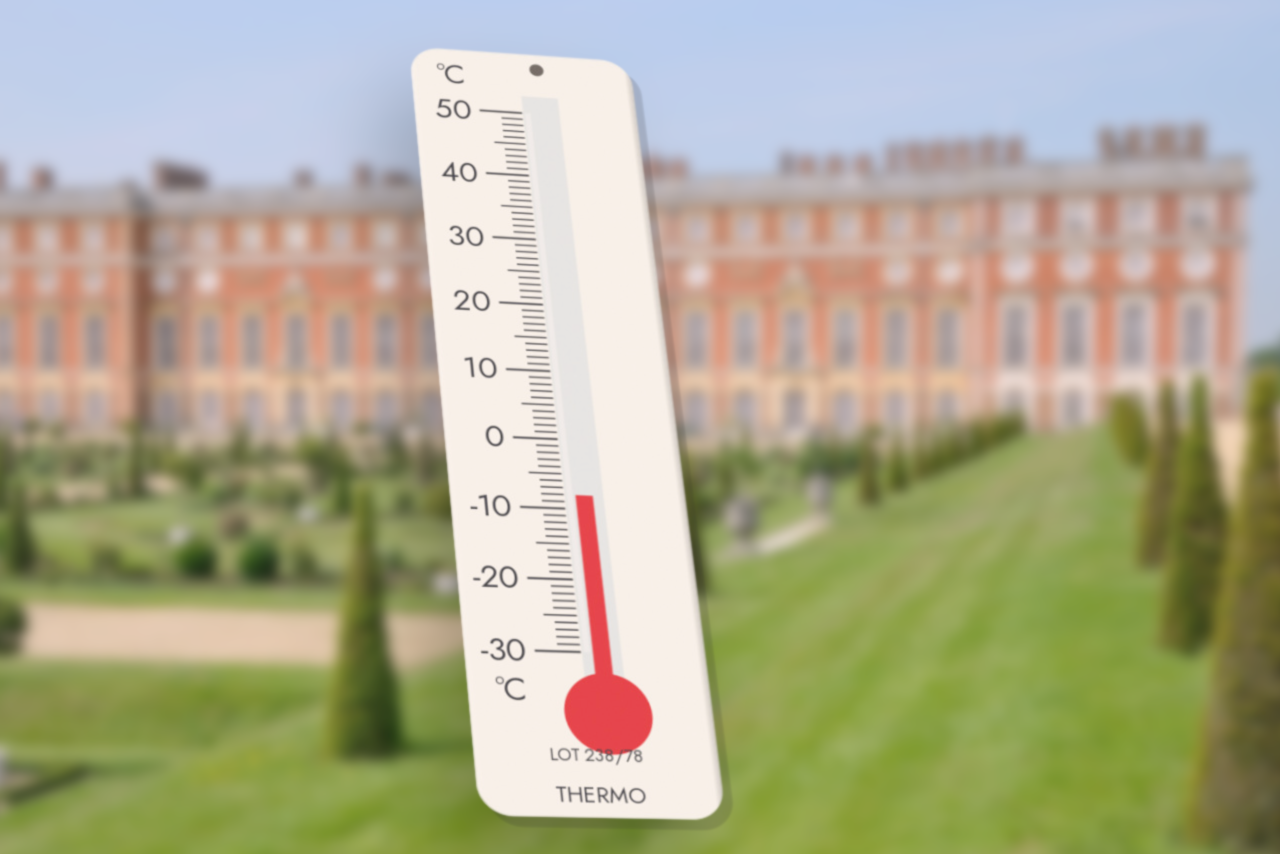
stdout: {"value": -8, "unit": "°C"}
